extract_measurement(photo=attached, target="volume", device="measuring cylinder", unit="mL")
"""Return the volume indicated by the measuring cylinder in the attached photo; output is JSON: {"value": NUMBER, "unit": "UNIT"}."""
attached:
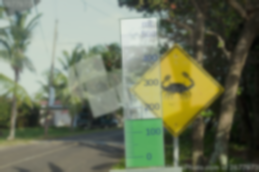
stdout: {"value": 150, "unit": "mL"}
